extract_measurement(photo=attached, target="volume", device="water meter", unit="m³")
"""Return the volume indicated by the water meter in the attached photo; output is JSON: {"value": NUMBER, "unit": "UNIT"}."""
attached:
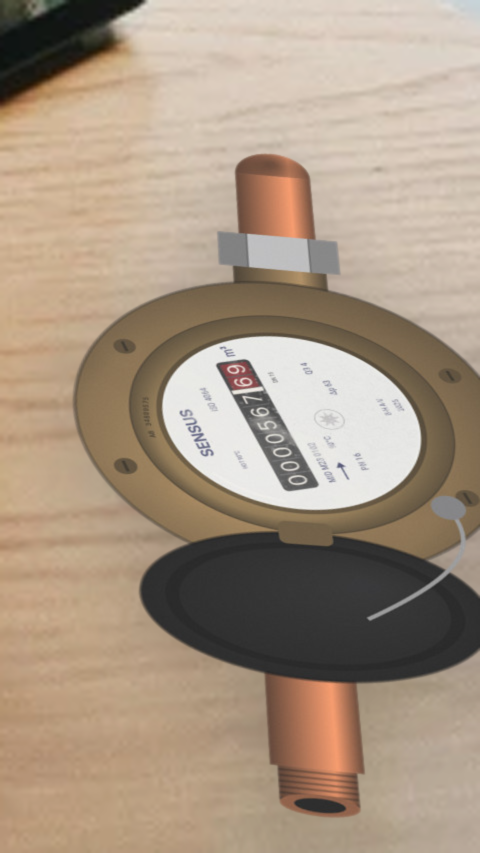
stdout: {"value": 567.69, "unit": "m³"}
